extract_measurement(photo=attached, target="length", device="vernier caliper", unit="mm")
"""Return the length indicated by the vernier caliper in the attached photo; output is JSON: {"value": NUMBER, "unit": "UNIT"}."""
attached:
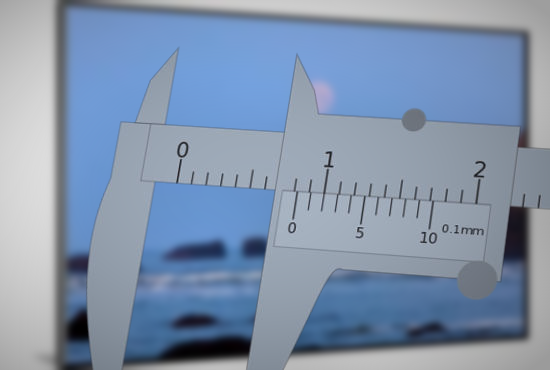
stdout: {"value": 8.2, "unit": "mm"}
